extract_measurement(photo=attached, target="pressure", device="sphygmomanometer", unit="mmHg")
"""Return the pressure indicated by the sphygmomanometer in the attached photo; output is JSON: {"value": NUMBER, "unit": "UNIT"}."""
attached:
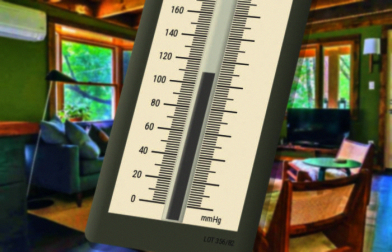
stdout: {"value": 110, "unit": "mmHg"}
